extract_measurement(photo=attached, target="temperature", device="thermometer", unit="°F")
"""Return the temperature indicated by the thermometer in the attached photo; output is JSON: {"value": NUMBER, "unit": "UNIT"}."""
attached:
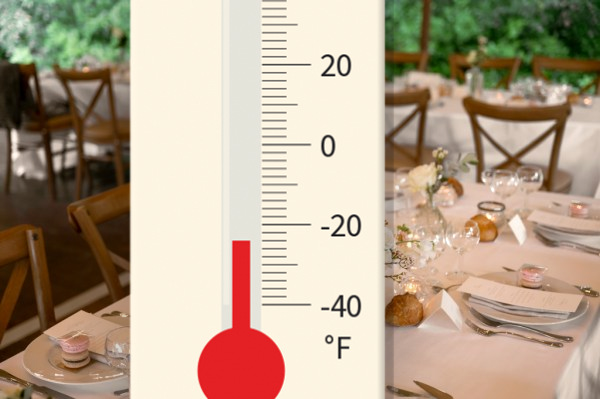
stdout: {"value": -24, "unit": "°F"}
